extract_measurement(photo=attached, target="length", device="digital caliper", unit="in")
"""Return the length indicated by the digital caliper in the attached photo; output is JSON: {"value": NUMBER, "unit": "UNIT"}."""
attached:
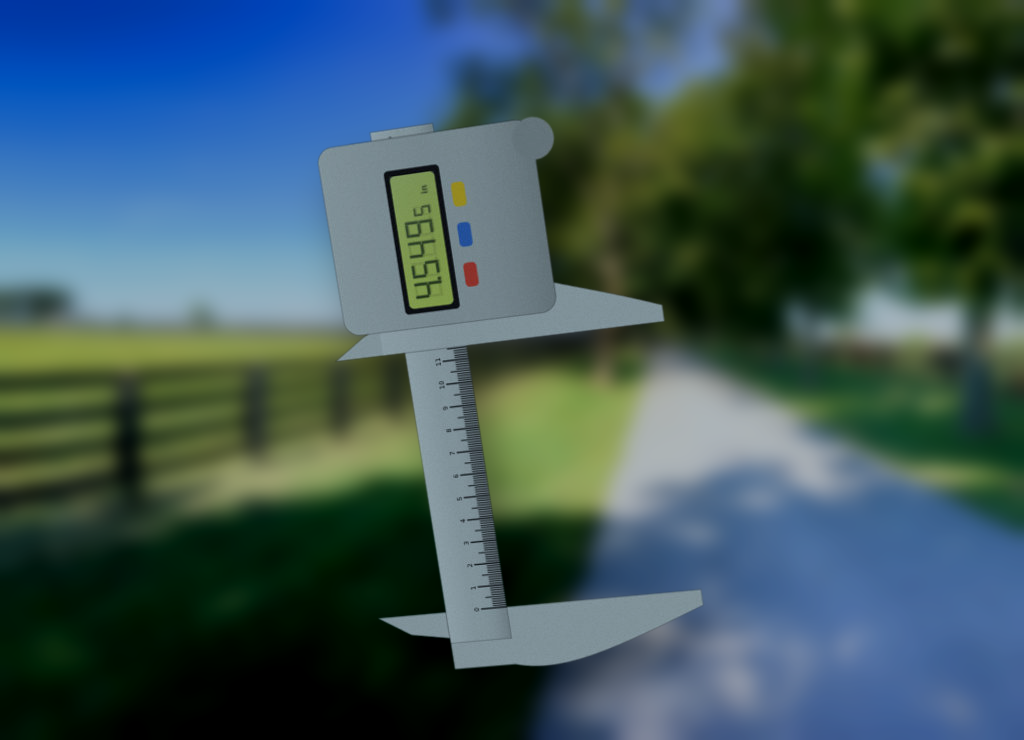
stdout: {"value": 4.5495, "unit": "in"}
